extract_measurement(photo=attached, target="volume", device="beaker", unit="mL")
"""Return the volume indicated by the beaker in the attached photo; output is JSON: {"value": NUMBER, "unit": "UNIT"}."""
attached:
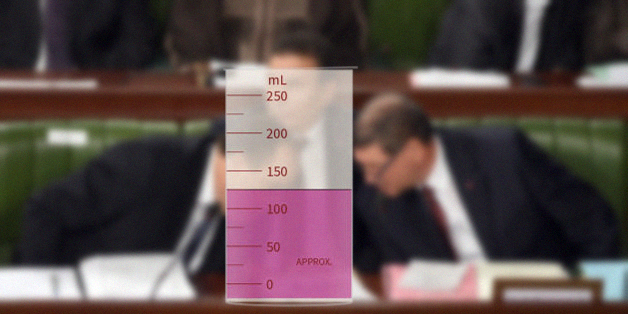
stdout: {"value": 125, "unit": "mL"}
